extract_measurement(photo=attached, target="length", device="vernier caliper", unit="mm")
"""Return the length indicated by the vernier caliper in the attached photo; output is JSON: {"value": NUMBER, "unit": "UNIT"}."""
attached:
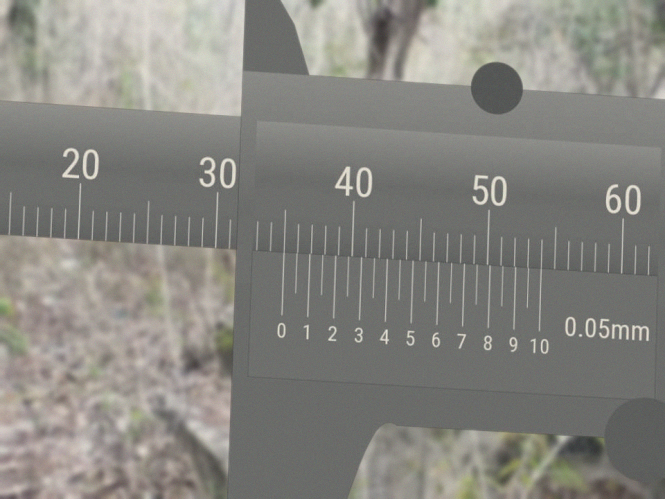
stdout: {"value": 35.0, "unit": "mm"}
